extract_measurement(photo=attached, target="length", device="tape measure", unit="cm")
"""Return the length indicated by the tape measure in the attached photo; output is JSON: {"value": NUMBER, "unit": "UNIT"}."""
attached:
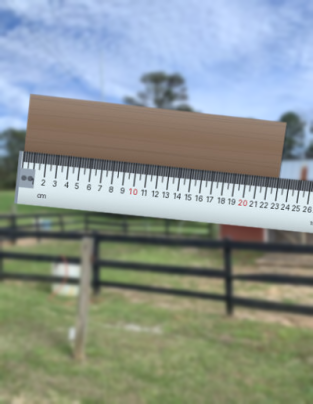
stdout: {"value": 23, "unit": "cm"}
